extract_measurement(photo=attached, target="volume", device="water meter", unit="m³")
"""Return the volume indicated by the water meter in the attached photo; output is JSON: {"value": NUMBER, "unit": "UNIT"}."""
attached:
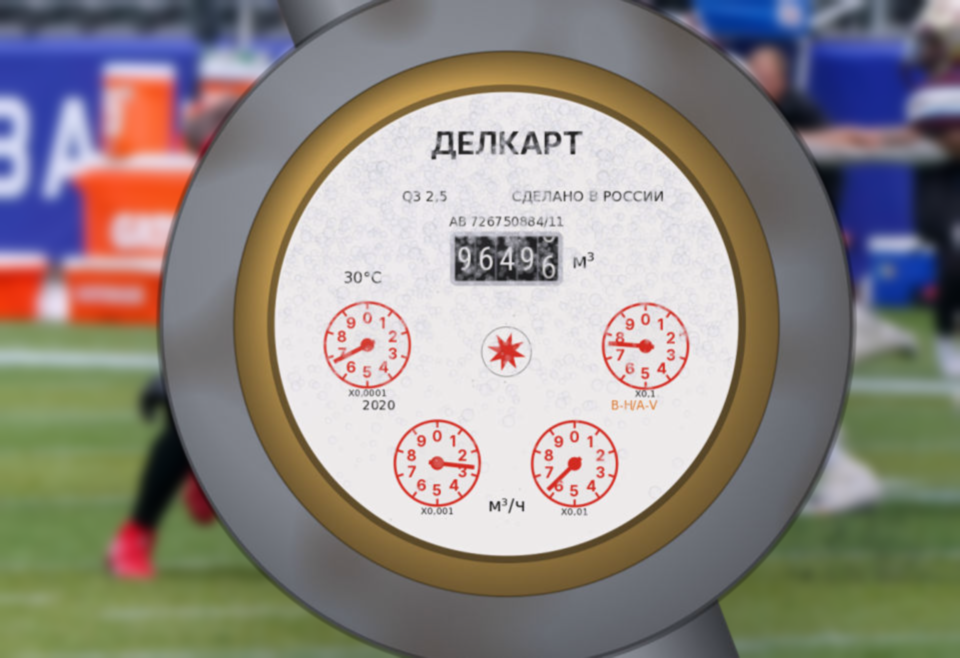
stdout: {"value": 96495.7626, "unit": "m³"}
